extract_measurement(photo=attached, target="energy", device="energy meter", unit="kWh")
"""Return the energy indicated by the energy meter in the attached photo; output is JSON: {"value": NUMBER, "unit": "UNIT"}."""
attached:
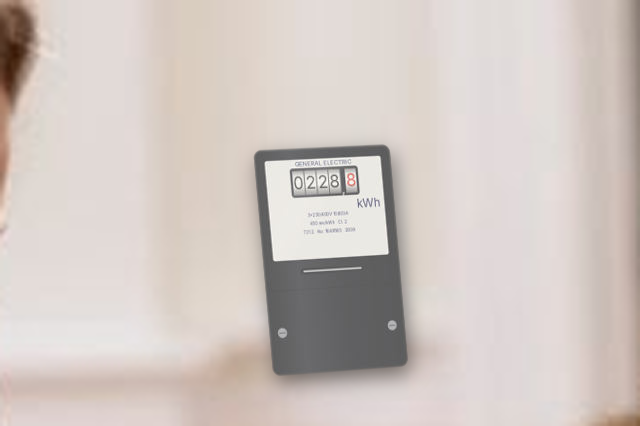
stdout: {"value": 228.8, "unit": "kWh"}
